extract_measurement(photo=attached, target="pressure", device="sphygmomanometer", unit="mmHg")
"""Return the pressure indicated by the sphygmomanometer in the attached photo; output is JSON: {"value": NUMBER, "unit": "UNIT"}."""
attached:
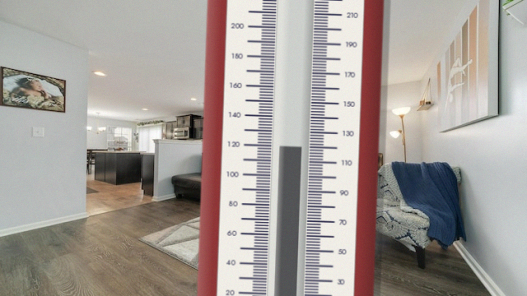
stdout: {"value": 120, "unit": "mmHg"}
